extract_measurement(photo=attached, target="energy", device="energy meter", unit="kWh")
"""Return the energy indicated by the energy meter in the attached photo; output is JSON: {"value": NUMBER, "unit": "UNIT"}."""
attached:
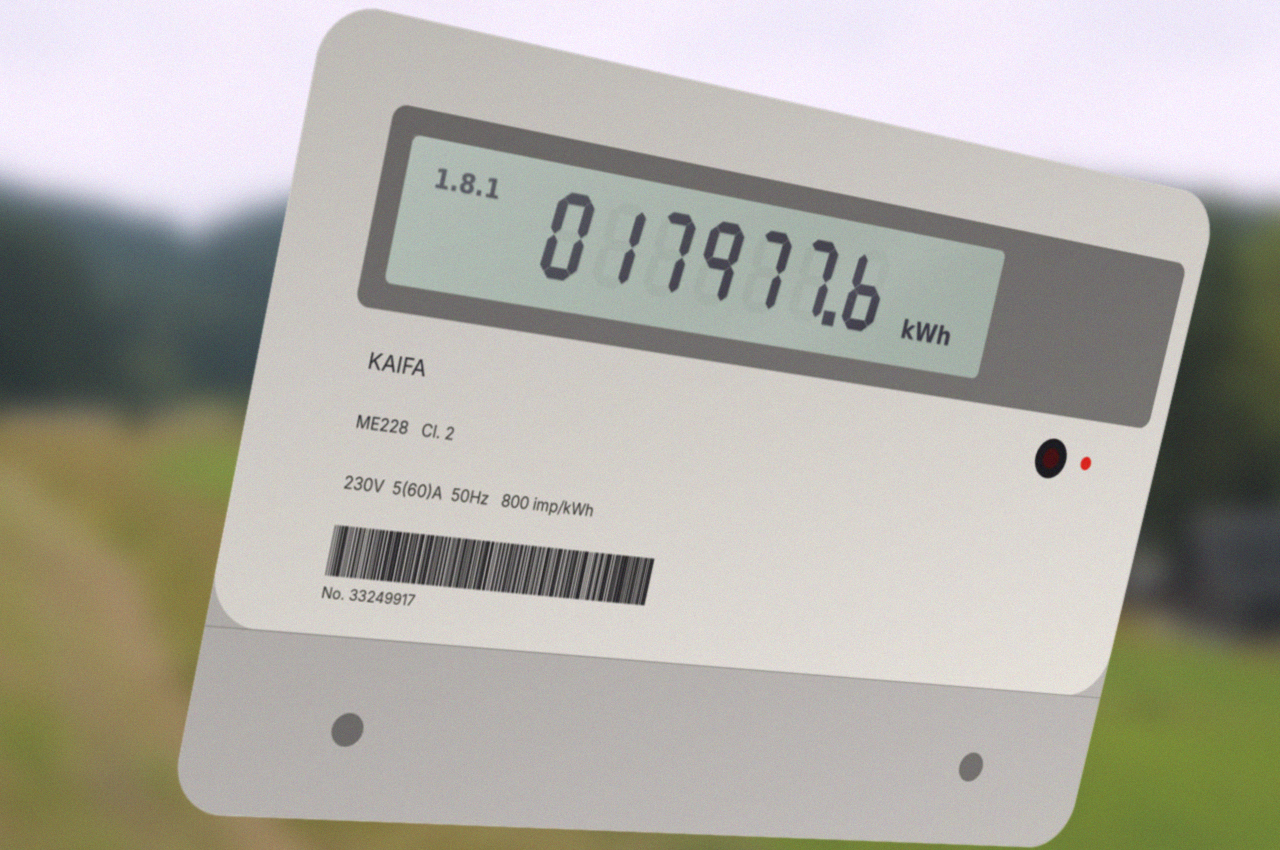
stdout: {"value": 17977.6, "unit": "kWh"}
